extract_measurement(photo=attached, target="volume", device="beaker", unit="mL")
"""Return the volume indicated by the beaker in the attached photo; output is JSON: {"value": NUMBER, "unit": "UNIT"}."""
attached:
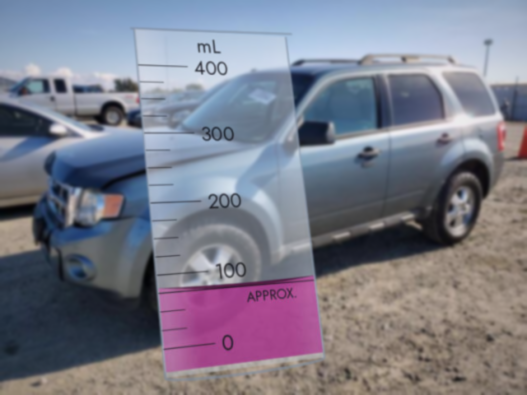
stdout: {"value": 75, "unit": "mL"}
